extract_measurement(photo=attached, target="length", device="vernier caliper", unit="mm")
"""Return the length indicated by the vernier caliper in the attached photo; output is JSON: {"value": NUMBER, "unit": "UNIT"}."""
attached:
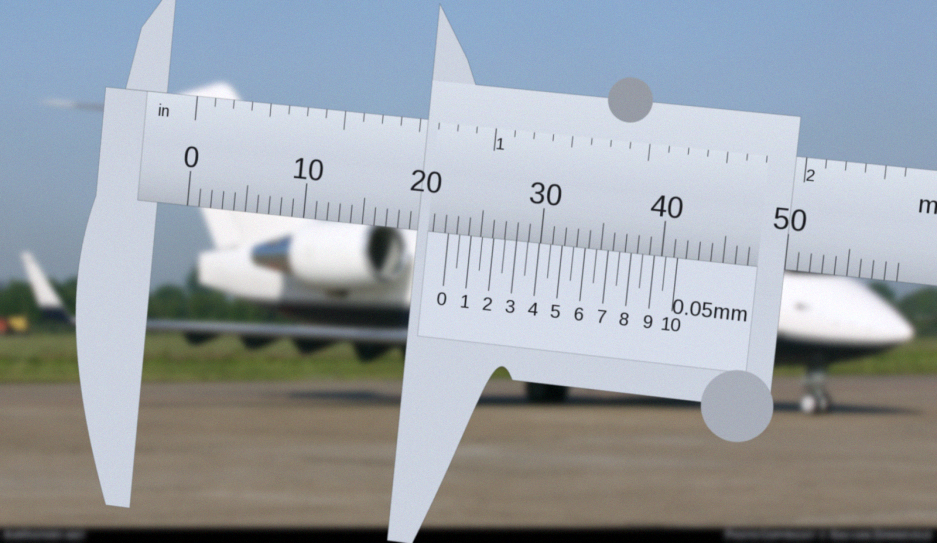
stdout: {"value": 22.3, "unit": "mm"}
